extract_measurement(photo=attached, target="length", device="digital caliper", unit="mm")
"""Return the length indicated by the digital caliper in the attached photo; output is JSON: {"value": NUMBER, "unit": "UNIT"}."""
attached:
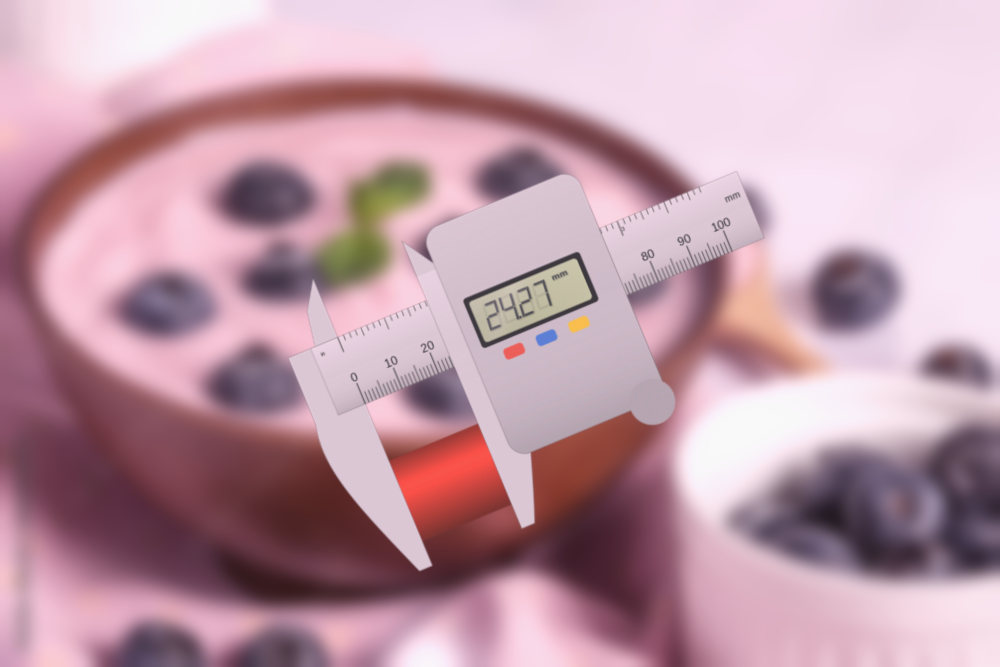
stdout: {"value": 24.27, "unit": "mm"}
